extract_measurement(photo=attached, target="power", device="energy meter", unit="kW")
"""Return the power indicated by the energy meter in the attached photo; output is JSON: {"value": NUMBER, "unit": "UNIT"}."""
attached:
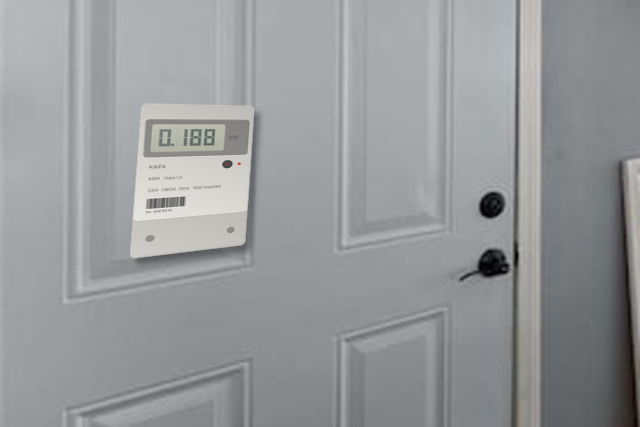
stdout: {"value": 0.188, "unit": "kW"}
